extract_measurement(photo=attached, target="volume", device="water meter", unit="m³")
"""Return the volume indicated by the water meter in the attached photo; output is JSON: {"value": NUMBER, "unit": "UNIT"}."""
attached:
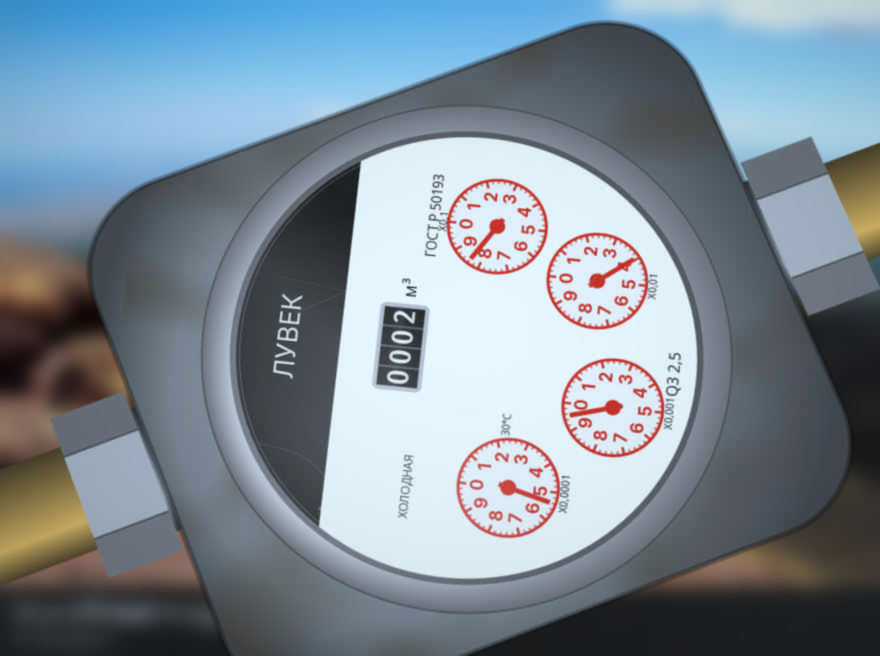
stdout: {"value": 2.8395, "unit": "m³"}
